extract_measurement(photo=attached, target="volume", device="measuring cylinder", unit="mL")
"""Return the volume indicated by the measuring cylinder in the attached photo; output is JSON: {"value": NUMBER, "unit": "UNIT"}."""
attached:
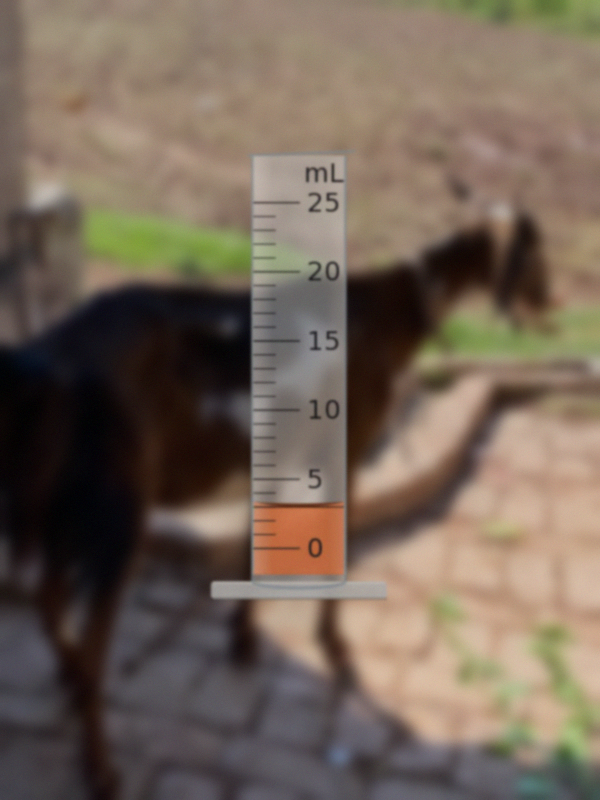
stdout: {"value": 3, "unit": "mL"}
